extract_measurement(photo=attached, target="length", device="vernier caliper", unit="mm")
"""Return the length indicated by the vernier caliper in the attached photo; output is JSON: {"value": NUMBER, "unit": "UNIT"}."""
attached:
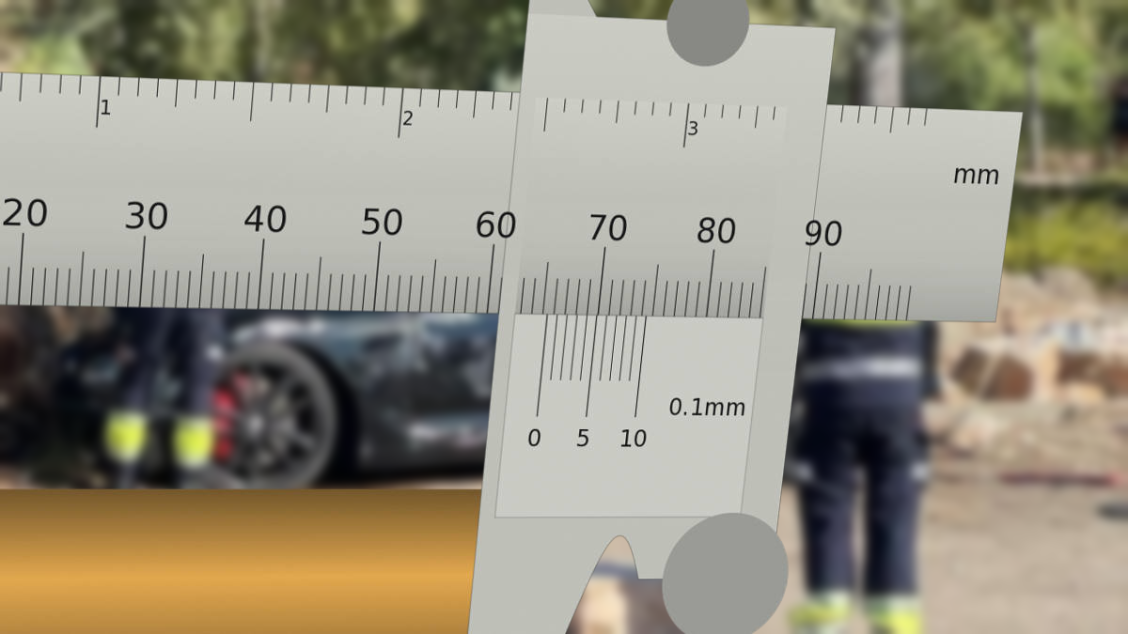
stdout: {"value": 65.4, "unit": "mm"}
